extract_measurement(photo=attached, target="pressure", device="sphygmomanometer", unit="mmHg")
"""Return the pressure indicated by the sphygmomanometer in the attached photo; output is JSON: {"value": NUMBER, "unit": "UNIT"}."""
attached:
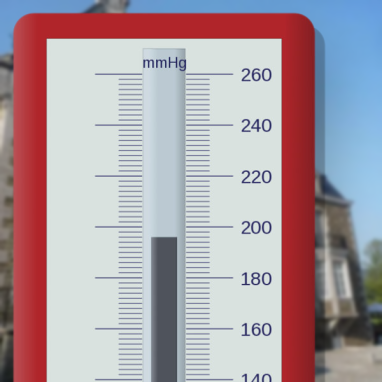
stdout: {"value": 196, "unit": "mmHg"}
